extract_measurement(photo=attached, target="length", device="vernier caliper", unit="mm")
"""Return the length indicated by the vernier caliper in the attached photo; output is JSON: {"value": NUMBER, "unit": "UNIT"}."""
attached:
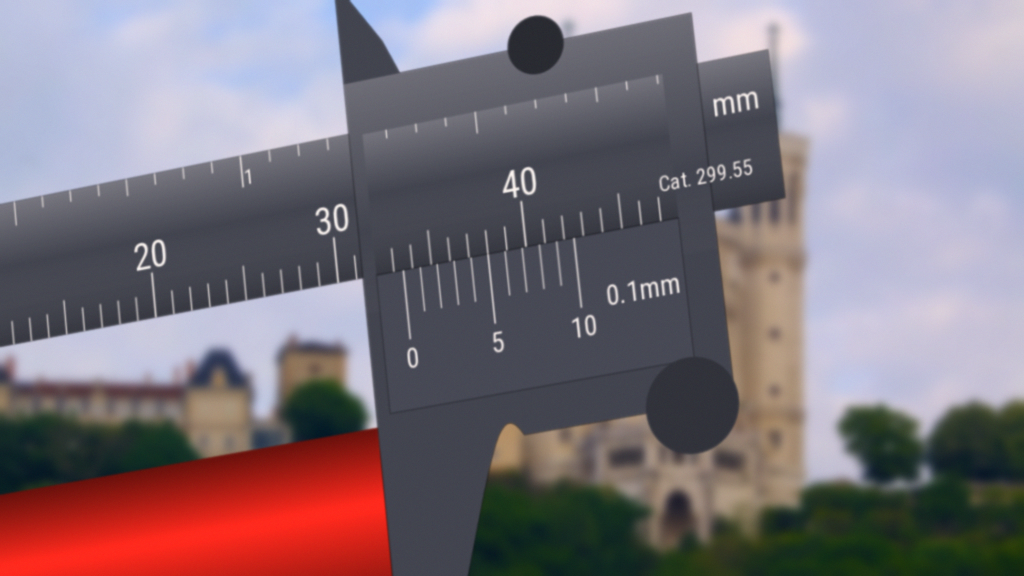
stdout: {"value": 33.5, "unit": "mm"}
